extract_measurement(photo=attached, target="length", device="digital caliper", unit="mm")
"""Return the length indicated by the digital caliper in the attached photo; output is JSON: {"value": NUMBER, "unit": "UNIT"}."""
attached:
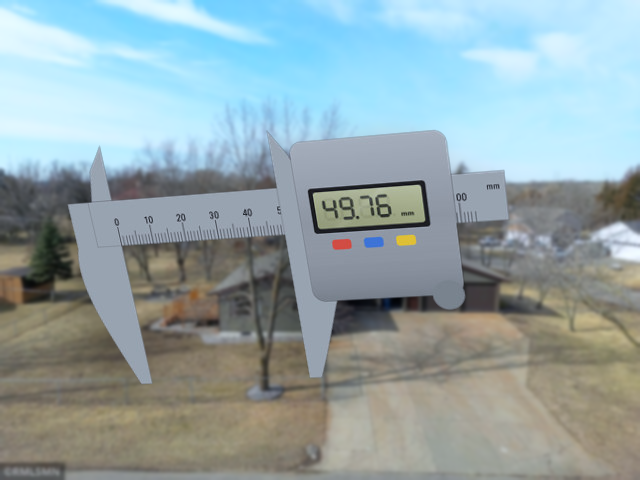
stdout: {"value": 49.76, "unit": "mm"}
